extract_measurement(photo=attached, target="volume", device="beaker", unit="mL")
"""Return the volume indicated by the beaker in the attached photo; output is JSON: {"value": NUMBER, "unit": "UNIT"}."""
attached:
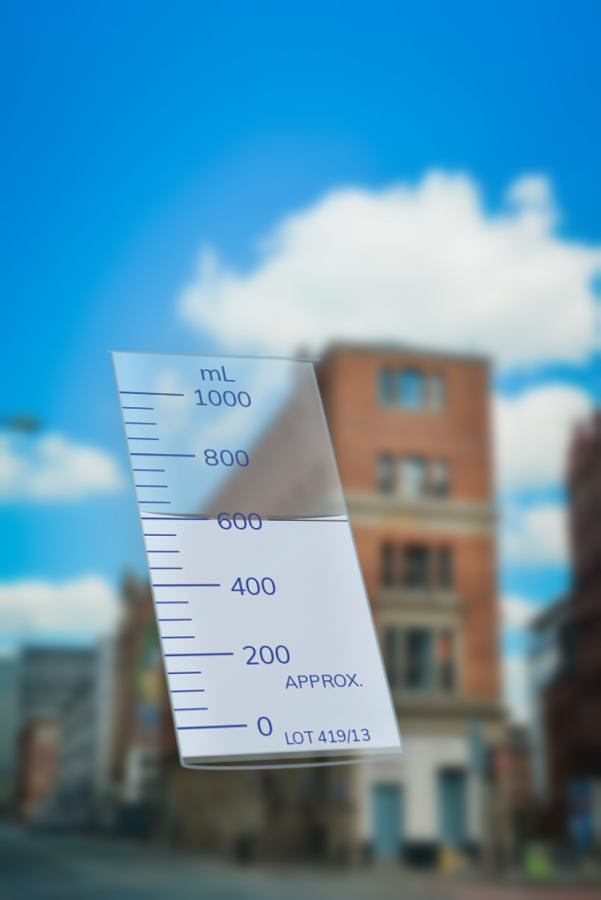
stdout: {"value": 600, "unit": "mL"}
